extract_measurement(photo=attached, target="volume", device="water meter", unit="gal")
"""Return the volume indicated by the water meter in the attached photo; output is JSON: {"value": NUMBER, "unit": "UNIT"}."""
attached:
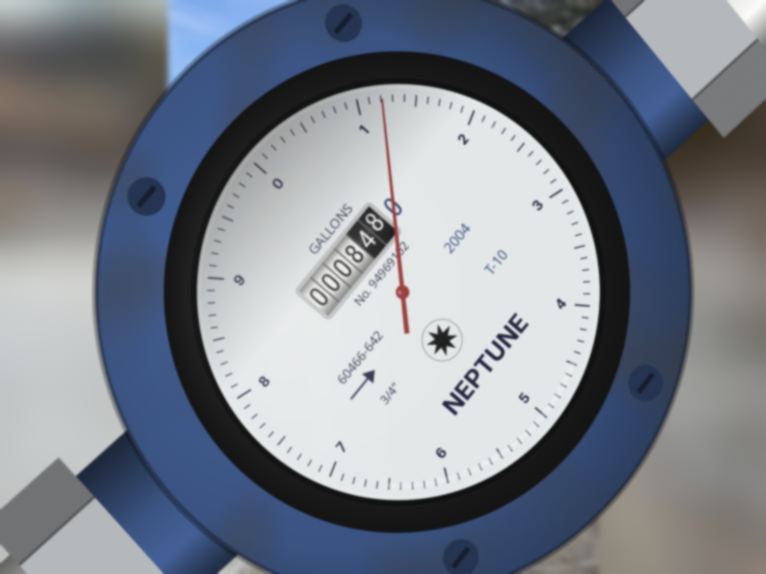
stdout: {"value": 8481.2, "unit": "gal"}
